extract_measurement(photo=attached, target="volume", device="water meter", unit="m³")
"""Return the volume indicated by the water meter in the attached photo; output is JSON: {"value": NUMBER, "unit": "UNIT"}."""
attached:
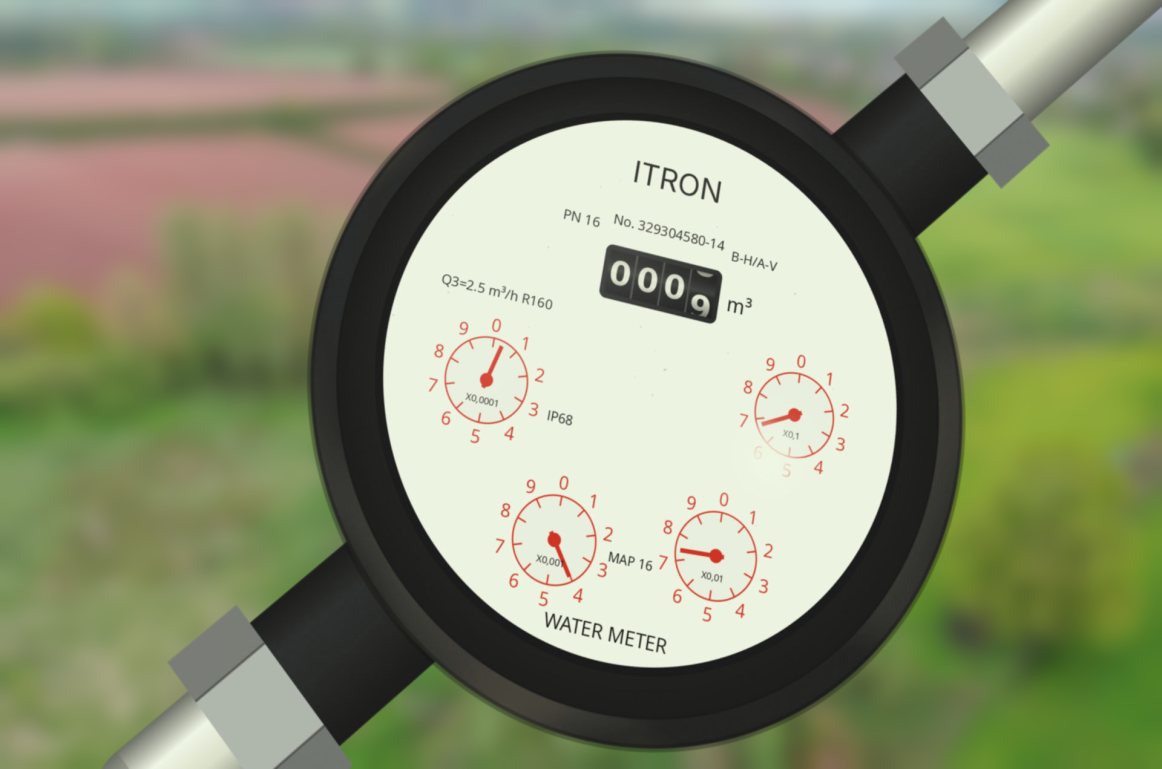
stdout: {"value": 8.6740, "unit": "m³"}
